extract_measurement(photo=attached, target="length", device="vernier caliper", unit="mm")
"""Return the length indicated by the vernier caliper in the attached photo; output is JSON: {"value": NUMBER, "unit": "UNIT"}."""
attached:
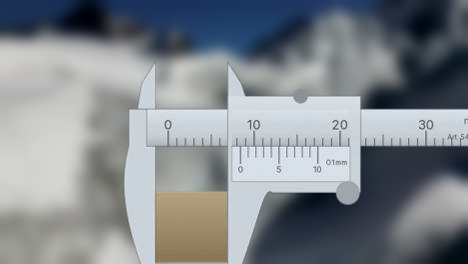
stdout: {"value": 8.4, "unit": "mm"}
